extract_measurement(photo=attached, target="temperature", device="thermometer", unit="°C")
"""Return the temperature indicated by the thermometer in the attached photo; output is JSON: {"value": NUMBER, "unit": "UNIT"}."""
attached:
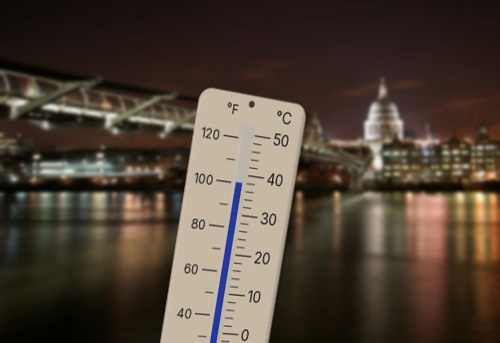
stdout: {"value": 38, "unit": "°C"}
